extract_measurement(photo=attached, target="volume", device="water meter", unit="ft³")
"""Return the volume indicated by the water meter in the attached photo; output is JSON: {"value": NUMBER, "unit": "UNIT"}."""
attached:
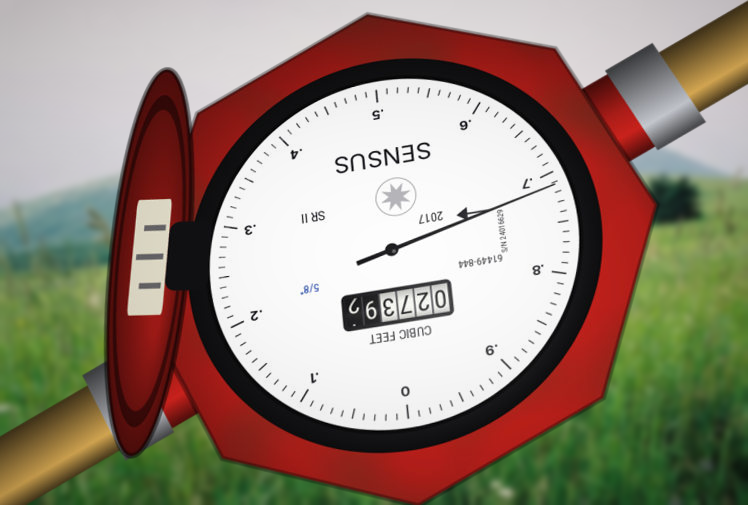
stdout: {"value": 27391.71, "unit": "ft³"}
